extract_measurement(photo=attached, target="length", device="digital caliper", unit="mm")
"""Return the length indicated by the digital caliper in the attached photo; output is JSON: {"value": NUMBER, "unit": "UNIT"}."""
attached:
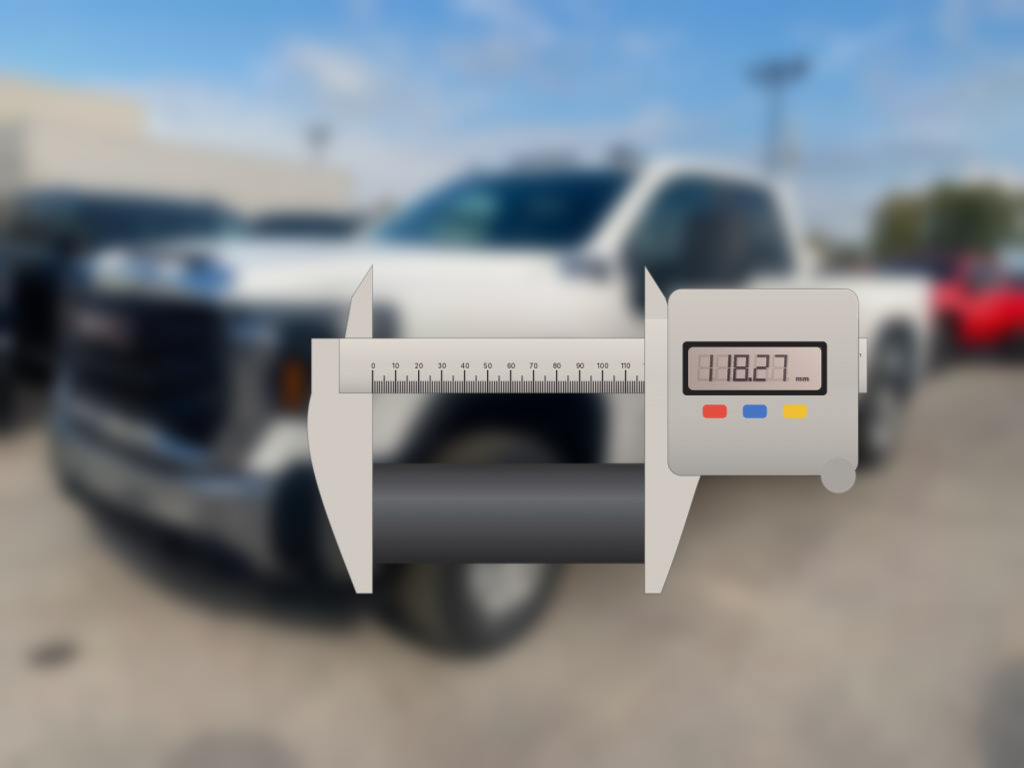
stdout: {"value": 118.27, "unit": "mm"}
